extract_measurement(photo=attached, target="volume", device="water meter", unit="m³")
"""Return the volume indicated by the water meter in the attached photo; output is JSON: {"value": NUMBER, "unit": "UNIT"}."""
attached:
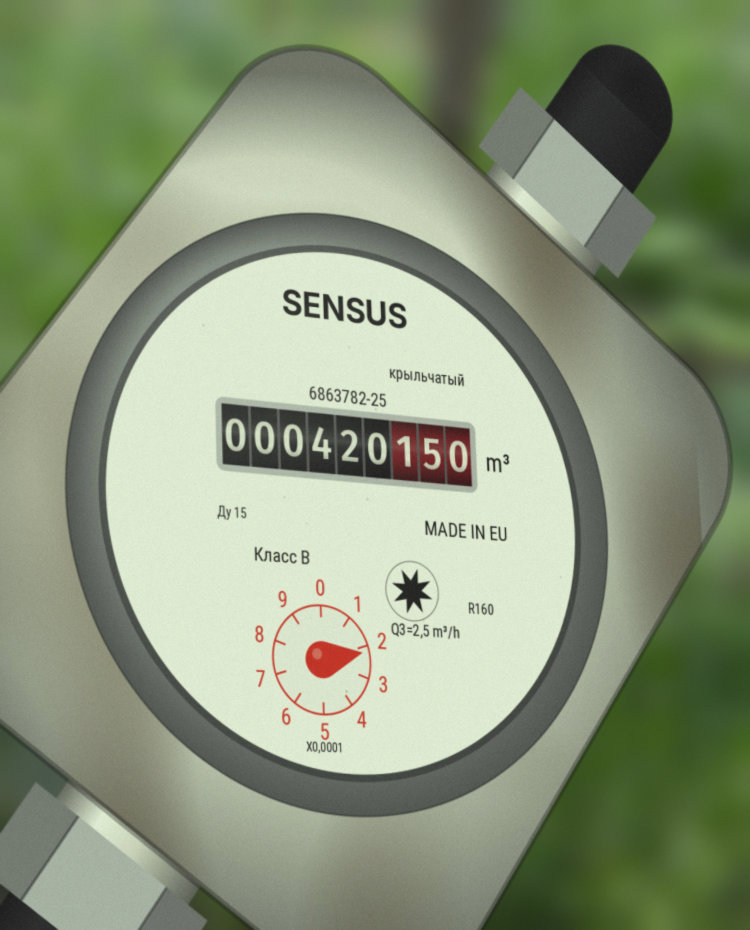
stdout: {"value": 420.1502, "unit": "m³"}
